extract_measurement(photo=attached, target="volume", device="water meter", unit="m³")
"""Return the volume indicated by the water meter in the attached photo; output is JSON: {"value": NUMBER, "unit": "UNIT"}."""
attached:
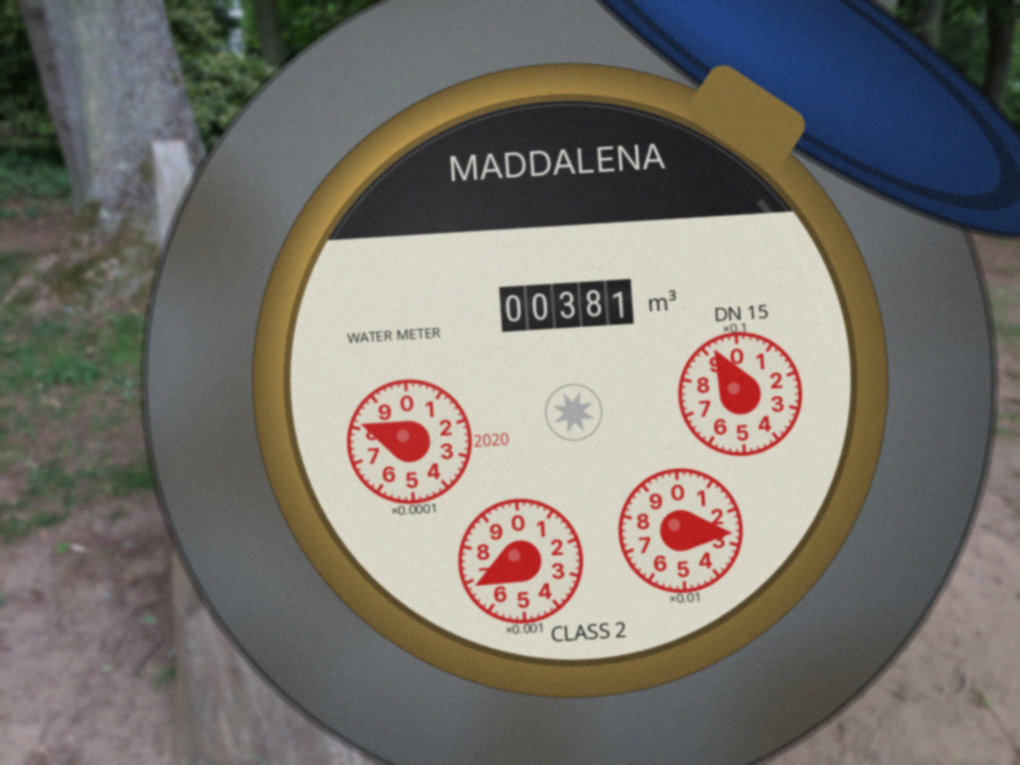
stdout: {"value": 380.9268, "unit": "m³"}
